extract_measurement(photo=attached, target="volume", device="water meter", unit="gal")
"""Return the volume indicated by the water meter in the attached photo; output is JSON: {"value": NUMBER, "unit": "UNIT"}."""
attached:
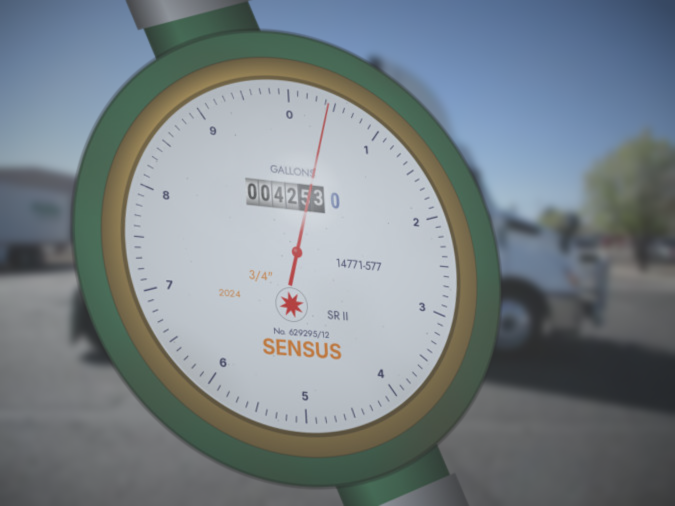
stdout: {"value": 42530.4, "unit": "gal"}
